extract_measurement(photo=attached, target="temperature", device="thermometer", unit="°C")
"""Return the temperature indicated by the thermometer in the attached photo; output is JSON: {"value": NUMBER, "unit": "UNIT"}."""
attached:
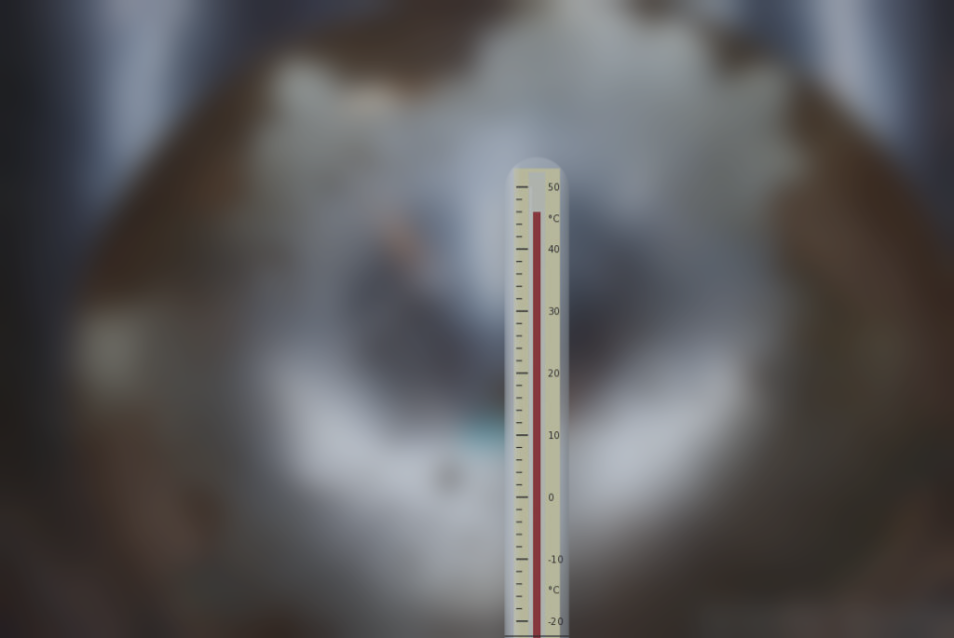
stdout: {"value": 46, "unit": "°C"}
